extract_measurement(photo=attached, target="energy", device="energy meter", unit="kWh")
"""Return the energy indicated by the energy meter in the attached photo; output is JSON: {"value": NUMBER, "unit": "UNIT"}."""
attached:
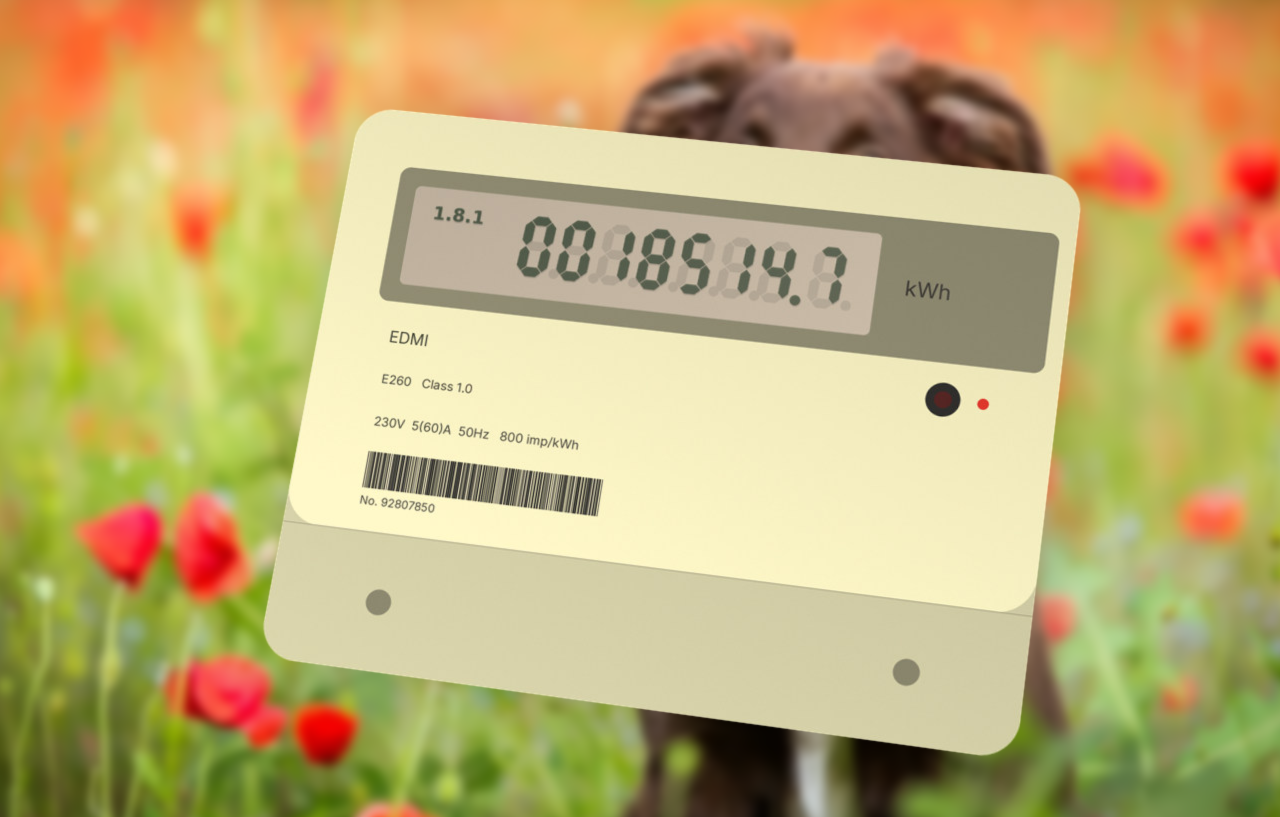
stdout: {"value": 18514.7, "unit": "kWh"}
